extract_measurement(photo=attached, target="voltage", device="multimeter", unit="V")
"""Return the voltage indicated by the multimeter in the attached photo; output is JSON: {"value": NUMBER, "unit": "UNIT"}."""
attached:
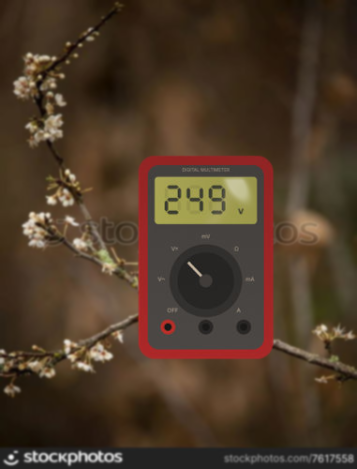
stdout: {"value": 249, "unit": "V"}
